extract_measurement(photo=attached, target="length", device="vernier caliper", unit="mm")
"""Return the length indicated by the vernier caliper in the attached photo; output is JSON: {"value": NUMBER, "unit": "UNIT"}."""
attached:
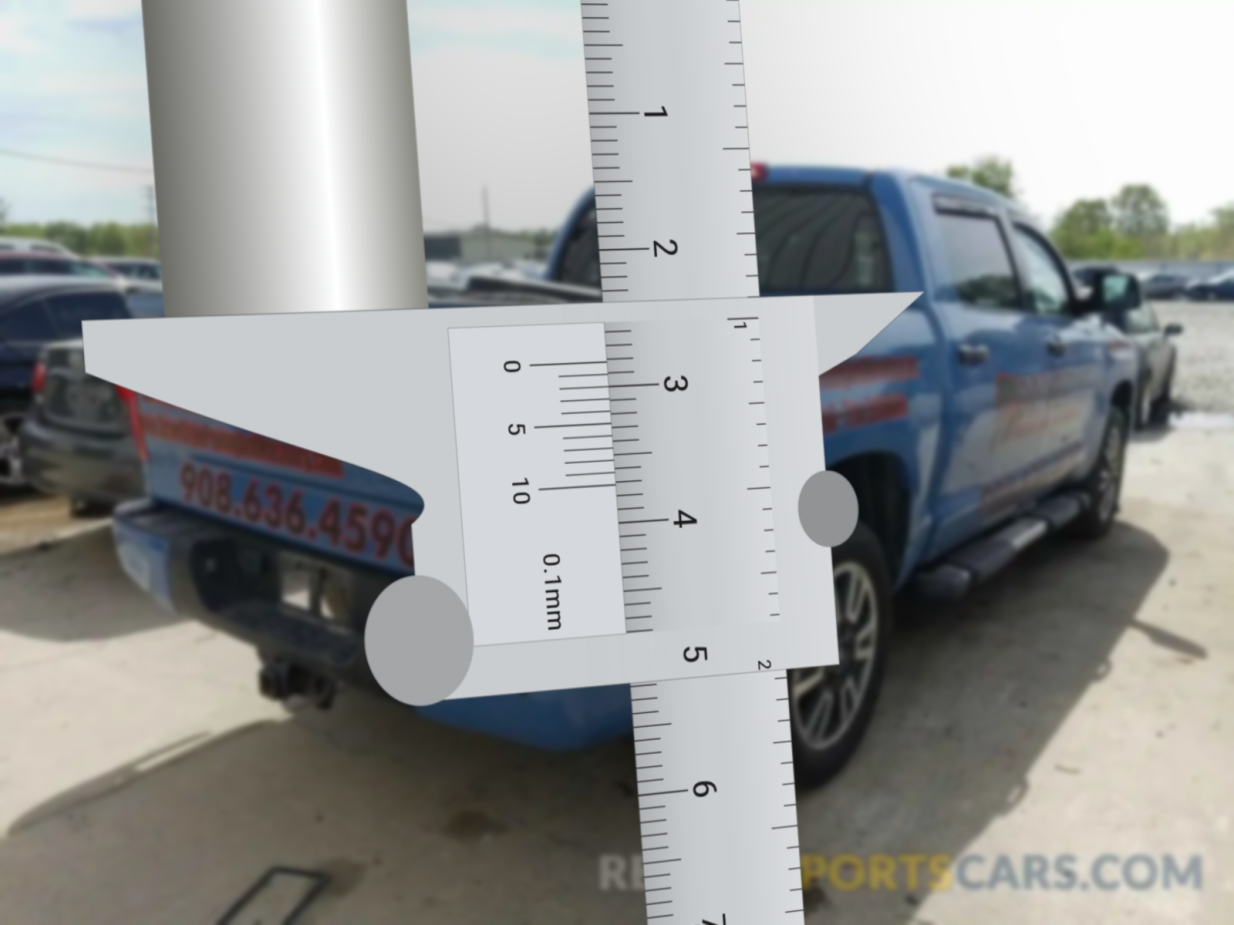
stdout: {"value": 28.2, "unit": "mm"}
